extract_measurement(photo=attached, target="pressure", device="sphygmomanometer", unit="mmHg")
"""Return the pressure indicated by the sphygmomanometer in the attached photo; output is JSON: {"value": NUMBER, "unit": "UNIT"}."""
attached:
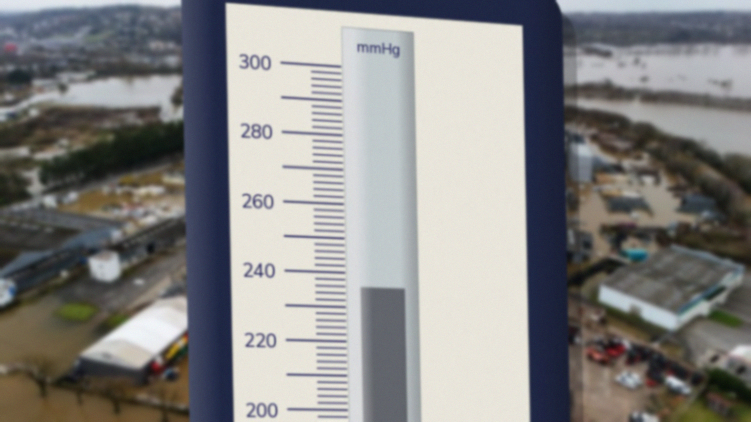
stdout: {"value": 236, "unit": "mmHg"}
